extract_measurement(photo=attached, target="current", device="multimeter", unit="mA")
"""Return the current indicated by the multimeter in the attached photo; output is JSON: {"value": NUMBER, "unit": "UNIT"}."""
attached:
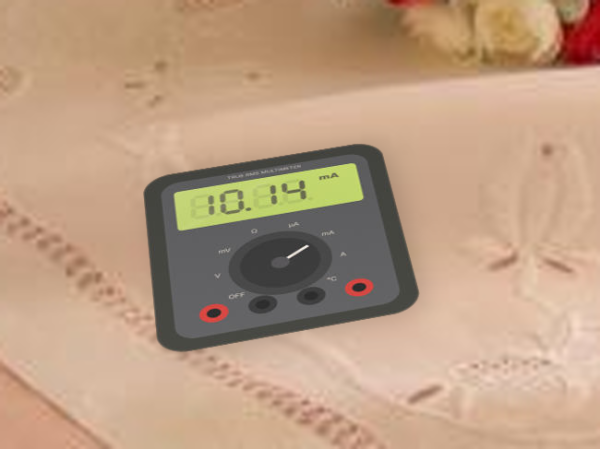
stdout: {"value": 10.14, "unit": "mA"}
